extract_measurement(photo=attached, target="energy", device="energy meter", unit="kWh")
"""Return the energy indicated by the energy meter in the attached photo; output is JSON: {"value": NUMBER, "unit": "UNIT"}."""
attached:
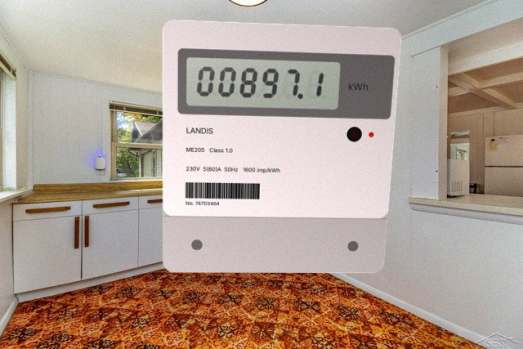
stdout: {"value": 897.1, "unit": "kWh"}
